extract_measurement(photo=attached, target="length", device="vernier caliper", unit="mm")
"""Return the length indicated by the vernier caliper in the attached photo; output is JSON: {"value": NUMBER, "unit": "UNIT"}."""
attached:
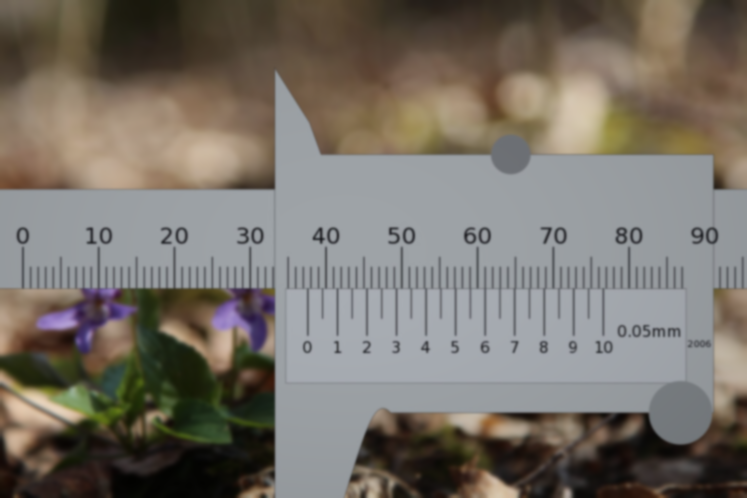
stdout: {"value": 37.6, "unit": "mm"}
